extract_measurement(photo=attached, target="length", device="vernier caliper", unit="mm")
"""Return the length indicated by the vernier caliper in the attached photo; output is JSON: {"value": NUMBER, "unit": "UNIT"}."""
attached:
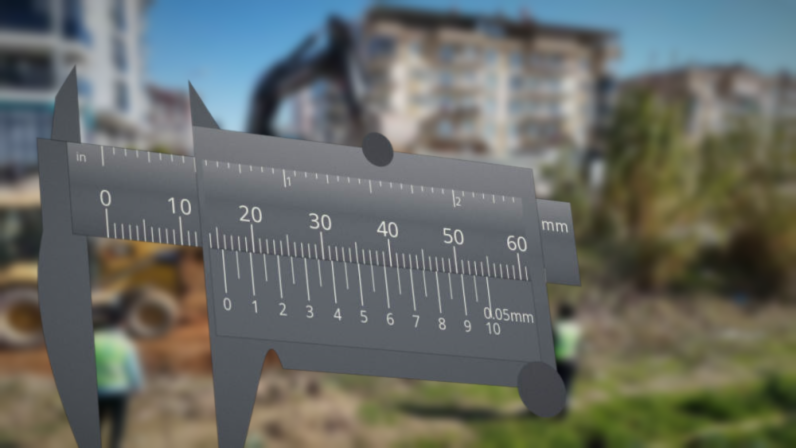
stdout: {"value": 15.6, "unit": "mm"}
